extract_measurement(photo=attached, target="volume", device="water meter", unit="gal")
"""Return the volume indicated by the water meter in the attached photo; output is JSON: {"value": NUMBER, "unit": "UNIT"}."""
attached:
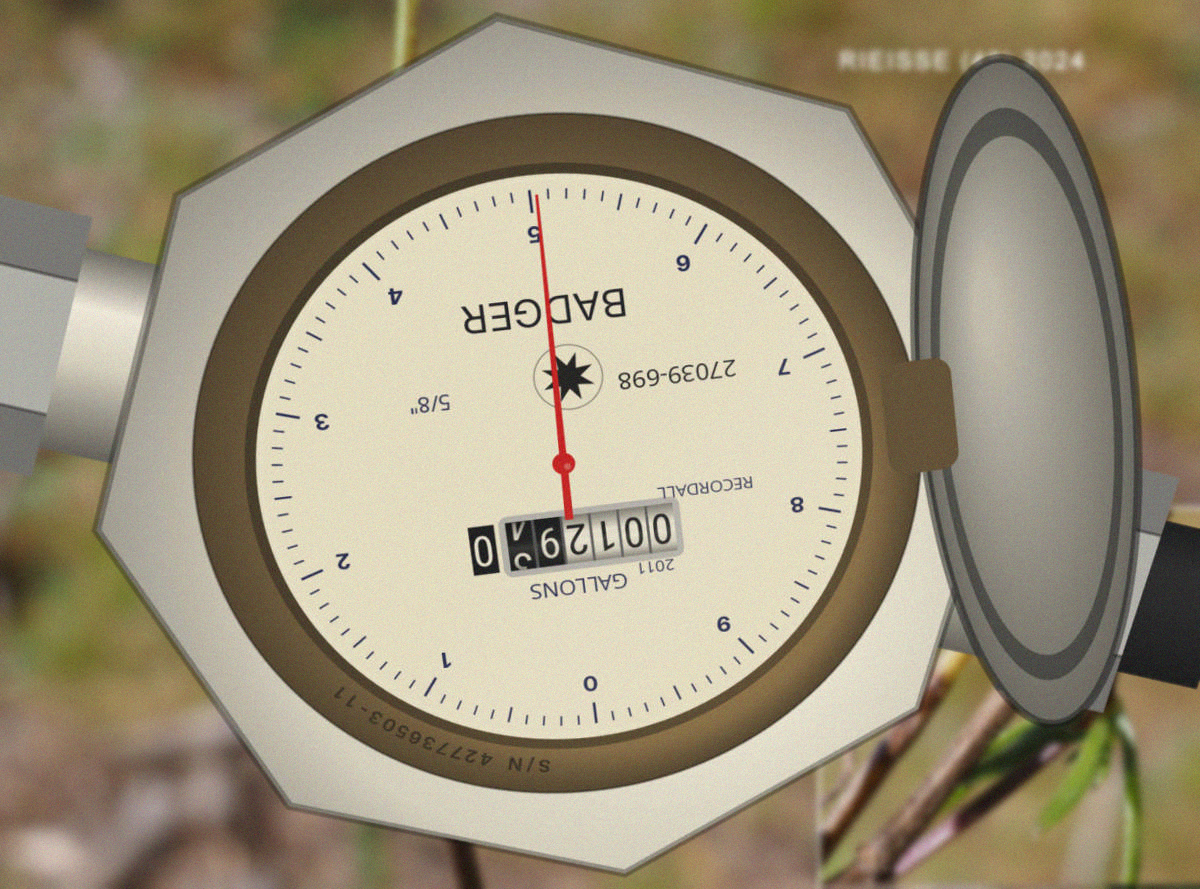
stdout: {"value": 12935.0, "unit": "gal"}
